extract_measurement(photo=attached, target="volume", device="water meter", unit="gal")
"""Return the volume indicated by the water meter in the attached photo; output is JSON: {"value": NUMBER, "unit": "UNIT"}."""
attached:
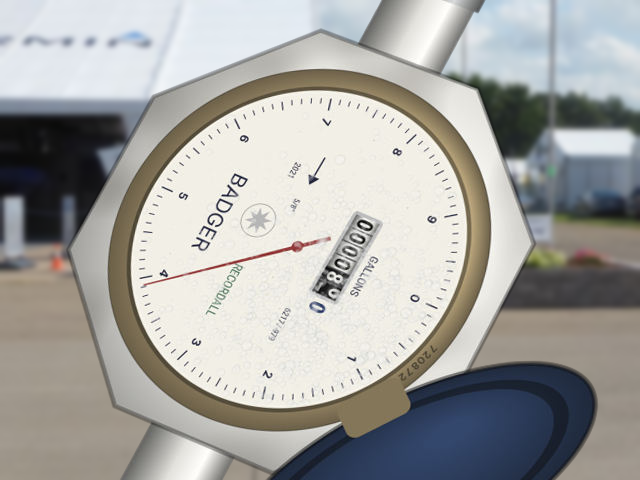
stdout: {"value": 863.9, "unit": "gal"}
